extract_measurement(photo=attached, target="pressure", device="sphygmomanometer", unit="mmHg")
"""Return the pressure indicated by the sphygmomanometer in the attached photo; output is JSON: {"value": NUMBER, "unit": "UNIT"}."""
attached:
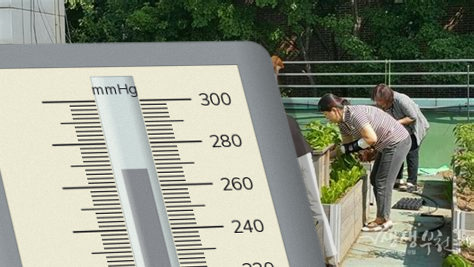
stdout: {"value": 268, "unit": "mmHg"}
